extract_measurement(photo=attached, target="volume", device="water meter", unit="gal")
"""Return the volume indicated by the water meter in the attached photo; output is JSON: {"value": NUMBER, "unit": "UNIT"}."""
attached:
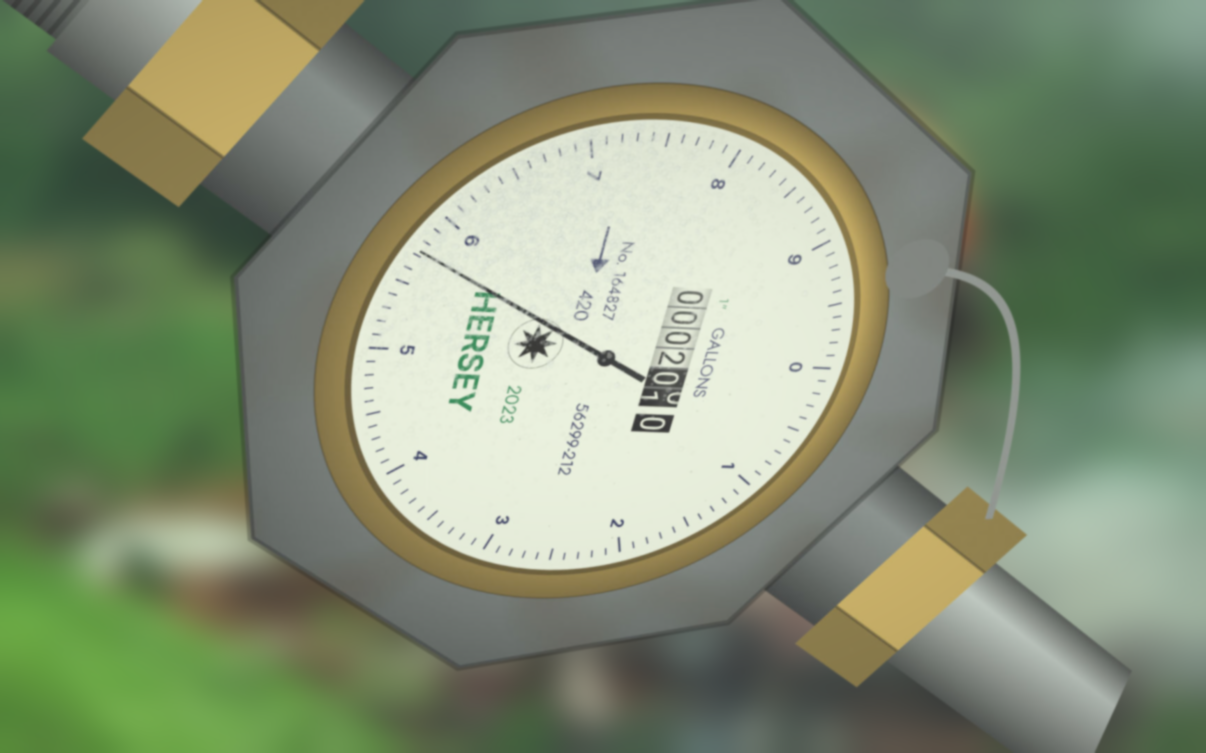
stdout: {"value": 2005.7, "unit": "gal"}
